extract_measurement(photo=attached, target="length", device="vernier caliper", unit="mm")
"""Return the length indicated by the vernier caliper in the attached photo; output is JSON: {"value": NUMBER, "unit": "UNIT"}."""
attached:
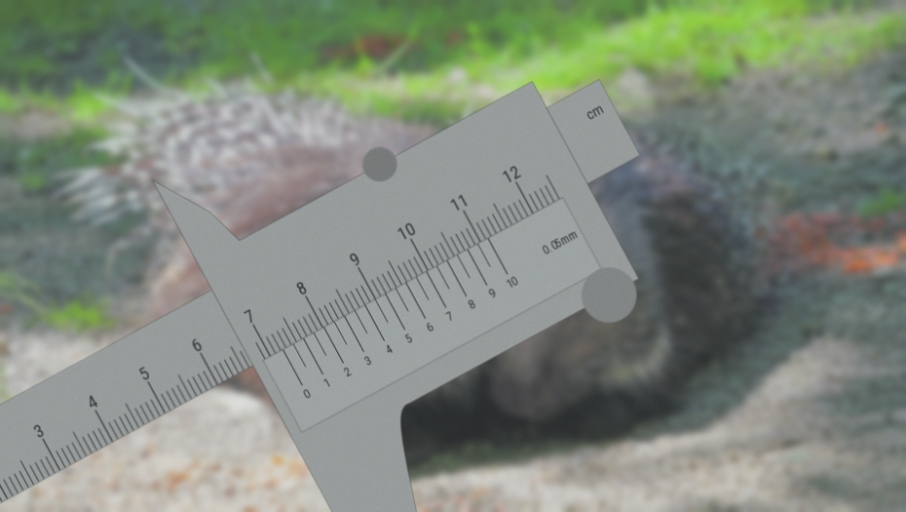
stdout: {"value": 72.4, "unit": "mm"}
